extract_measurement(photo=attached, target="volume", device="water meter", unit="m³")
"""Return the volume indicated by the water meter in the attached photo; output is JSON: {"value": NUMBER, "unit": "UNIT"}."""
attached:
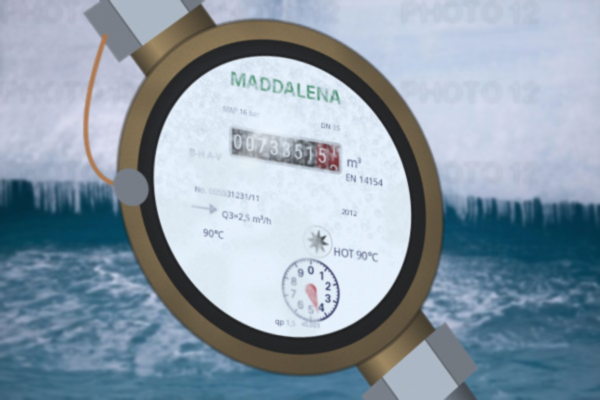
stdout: {"value": 73351.514, "unit": "m³"}
